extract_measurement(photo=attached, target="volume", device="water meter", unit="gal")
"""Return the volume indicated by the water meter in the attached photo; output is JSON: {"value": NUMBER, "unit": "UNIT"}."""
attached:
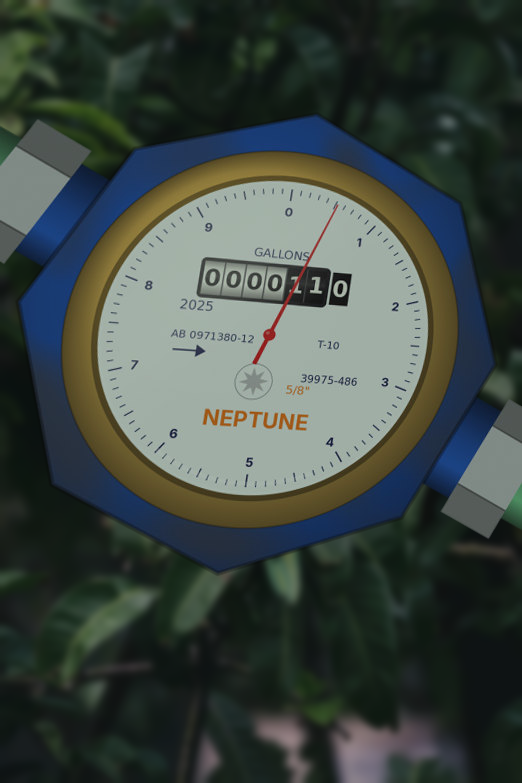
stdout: {"value": 110.5, "unit": "gal"}
